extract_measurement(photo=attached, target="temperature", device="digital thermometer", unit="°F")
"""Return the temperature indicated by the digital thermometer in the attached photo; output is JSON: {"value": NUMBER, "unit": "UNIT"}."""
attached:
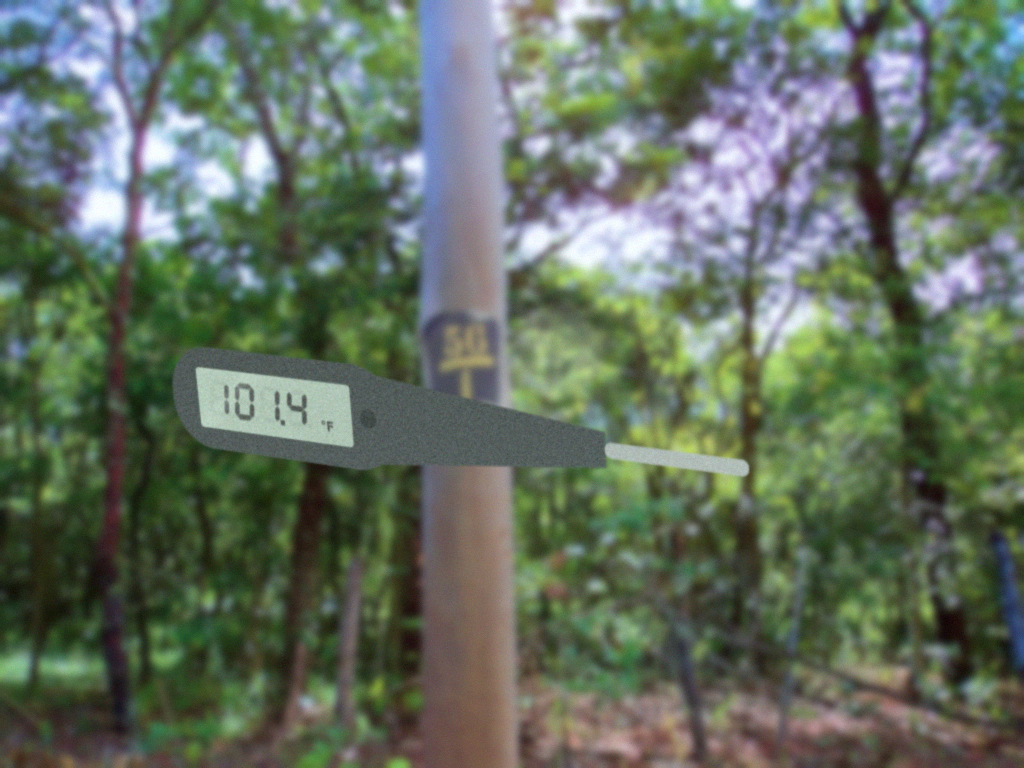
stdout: {"value": 101.4, "unit": "°F"}
